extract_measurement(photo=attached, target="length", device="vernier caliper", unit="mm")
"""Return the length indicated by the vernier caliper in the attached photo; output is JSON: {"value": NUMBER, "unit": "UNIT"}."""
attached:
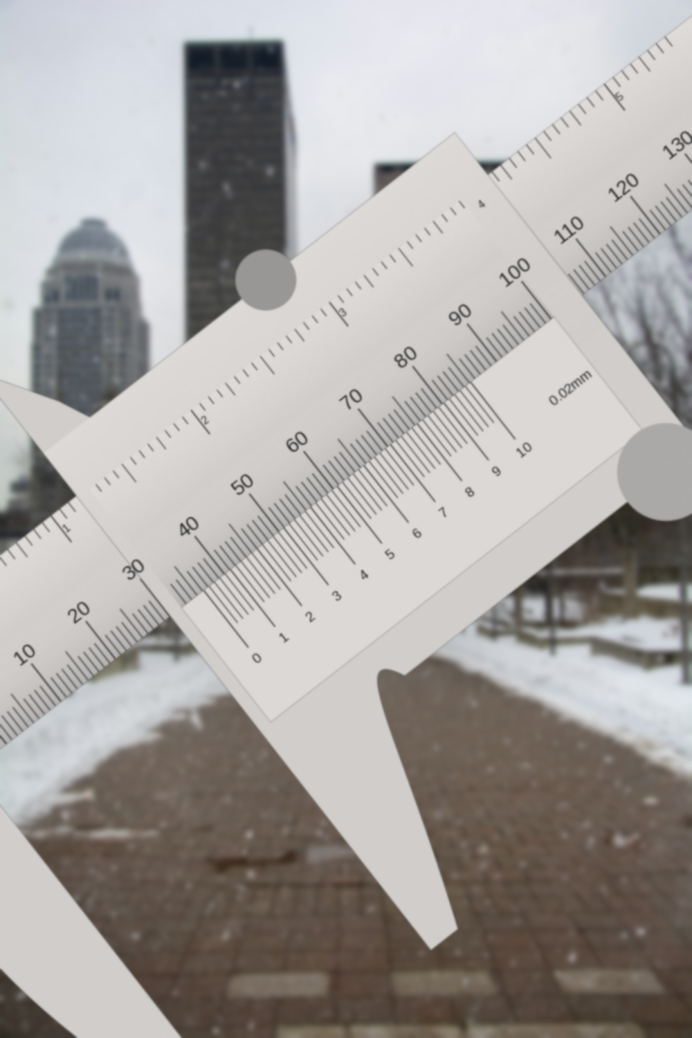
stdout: {"value": 36.2, "unit": "mm"}
